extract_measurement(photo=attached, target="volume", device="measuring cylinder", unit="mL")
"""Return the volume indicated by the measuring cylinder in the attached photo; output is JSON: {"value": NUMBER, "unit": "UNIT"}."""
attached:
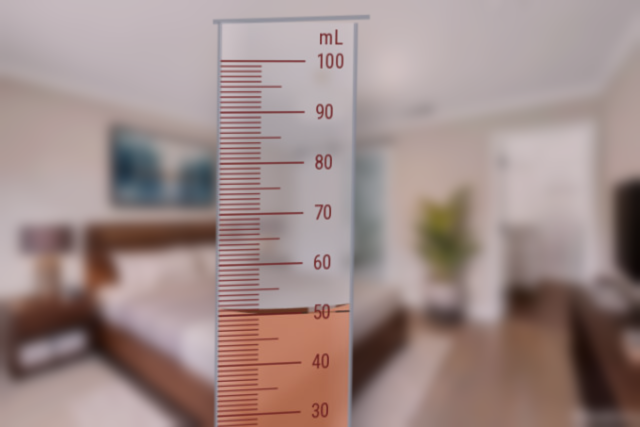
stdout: {"value": 50, "unit": "mL"}
